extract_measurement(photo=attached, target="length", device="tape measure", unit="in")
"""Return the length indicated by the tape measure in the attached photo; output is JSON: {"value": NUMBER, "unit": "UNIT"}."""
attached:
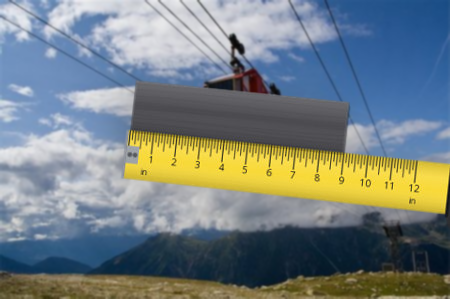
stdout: {"value": 9, "unit": "in"}
